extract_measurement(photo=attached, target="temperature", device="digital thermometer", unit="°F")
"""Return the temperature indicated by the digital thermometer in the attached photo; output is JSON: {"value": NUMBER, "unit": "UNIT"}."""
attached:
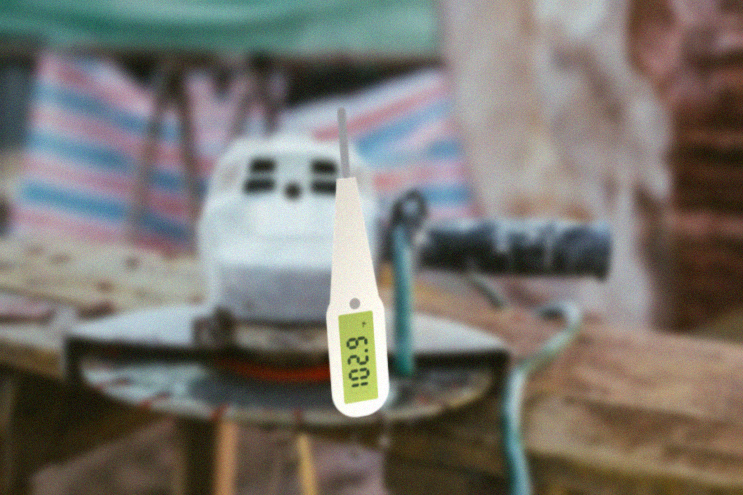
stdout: {"value": 102.9, "unit": "°F"}
